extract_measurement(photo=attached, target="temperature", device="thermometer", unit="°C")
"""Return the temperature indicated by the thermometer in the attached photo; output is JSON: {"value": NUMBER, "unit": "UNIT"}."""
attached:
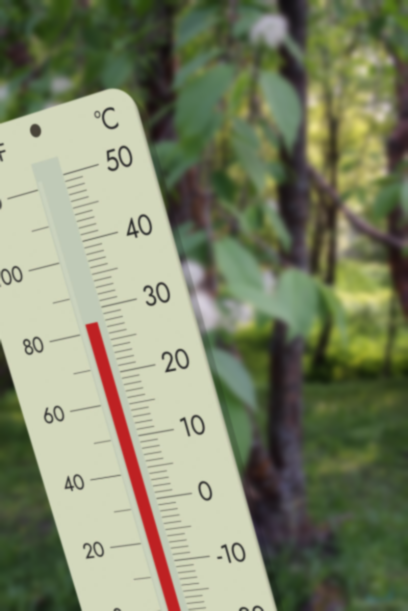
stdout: {"value": 28, "unit": "°C"}
